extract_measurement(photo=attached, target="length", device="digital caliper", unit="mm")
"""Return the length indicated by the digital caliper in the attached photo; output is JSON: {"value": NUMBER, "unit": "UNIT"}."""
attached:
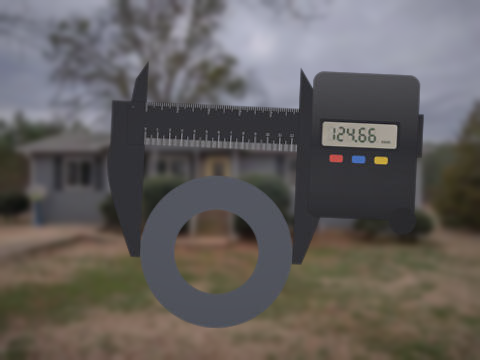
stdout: {"value": 124.66, "unit": "mm"}
